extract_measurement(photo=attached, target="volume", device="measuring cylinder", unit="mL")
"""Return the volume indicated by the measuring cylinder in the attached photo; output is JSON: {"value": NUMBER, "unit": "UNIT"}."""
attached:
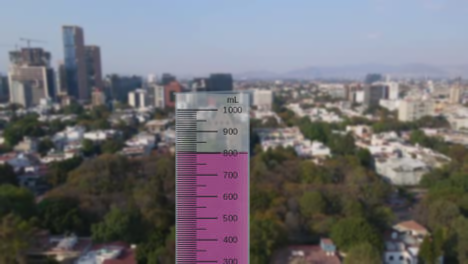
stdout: {"value": 800, "unit": "mL"}
